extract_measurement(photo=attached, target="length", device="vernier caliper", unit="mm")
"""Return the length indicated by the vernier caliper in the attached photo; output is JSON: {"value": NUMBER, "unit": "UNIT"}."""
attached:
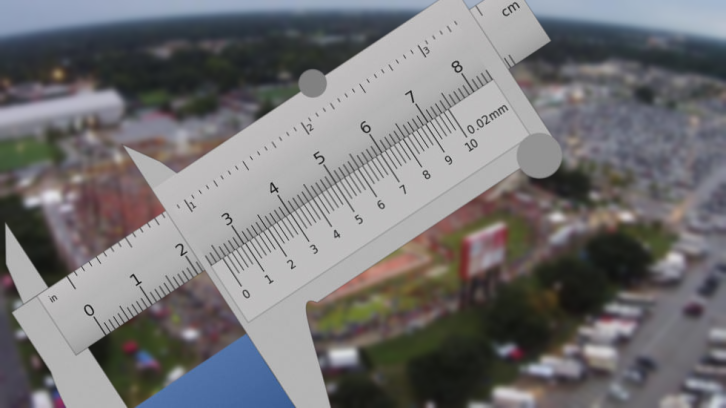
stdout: {"value": 25.4, "unit": "mm"}
